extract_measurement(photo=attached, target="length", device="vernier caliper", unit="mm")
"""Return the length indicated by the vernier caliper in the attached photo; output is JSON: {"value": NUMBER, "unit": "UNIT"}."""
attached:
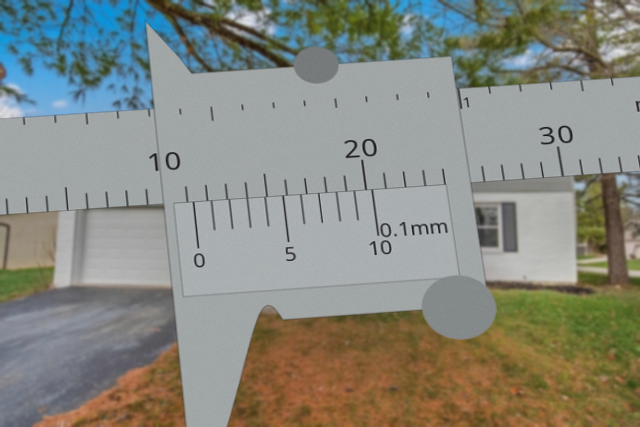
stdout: {"value": 11.3, "unit": "mm"}
